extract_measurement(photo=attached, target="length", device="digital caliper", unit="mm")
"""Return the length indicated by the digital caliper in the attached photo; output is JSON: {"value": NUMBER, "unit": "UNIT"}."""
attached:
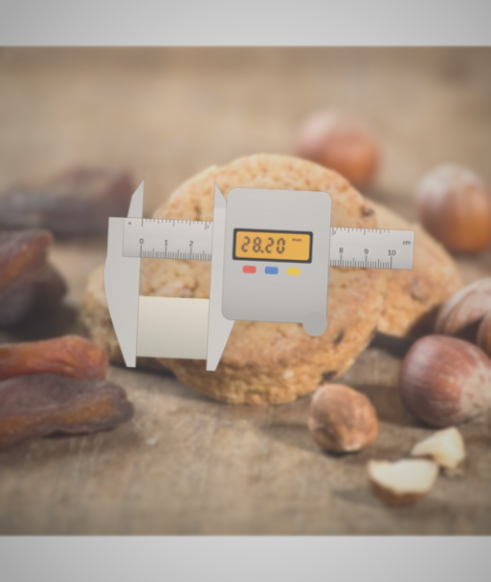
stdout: {"value": 28.20, "unit": "mm"}
